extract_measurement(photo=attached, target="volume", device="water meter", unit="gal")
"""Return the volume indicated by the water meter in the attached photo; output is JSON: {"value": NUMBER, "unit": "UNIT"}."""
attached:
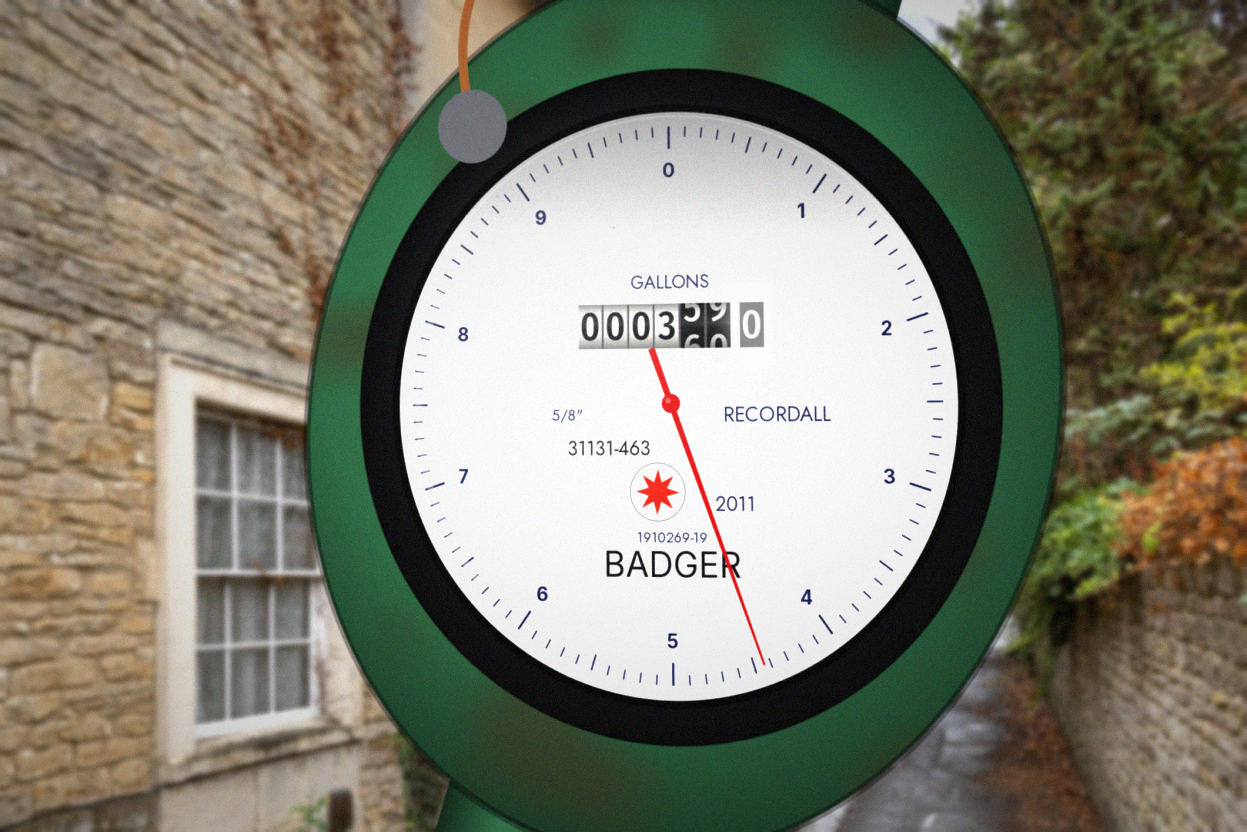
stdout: {"value": 3594.4, "unit": "gal"}
